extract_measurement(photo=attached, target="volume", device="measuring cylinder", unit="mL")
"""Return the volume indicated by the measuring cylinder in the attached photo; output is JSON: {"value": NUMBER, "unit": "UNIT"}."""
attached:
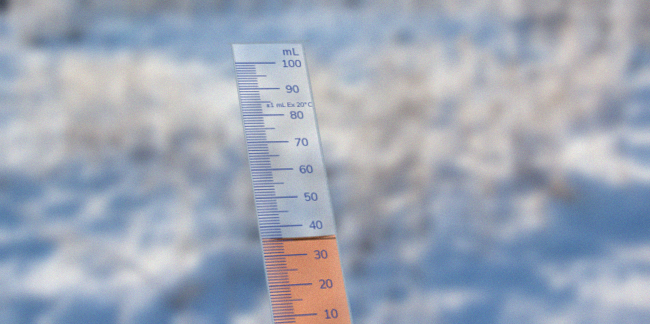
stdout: {"value": 35, "unit": "mL"}
